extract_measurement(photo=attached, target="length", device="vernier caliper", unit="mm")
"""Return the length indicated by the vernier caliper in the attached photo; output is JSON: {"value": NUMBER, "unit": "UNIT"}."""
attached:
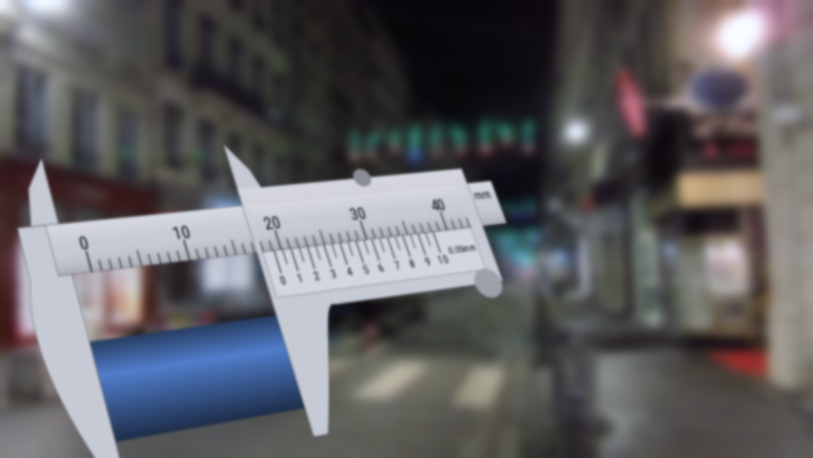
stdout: {"value": 19.2, "unit": "mm"}
